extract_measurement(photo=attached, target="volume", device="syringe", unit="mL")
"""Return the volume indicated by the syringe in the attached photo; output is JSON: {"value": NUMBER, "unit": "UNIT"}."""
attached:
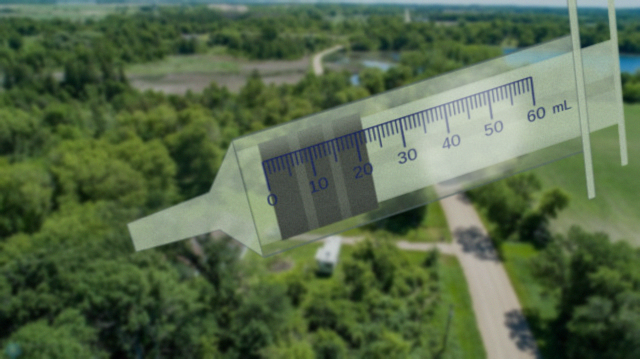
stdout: {"value": 0, "unit": "mL"}
